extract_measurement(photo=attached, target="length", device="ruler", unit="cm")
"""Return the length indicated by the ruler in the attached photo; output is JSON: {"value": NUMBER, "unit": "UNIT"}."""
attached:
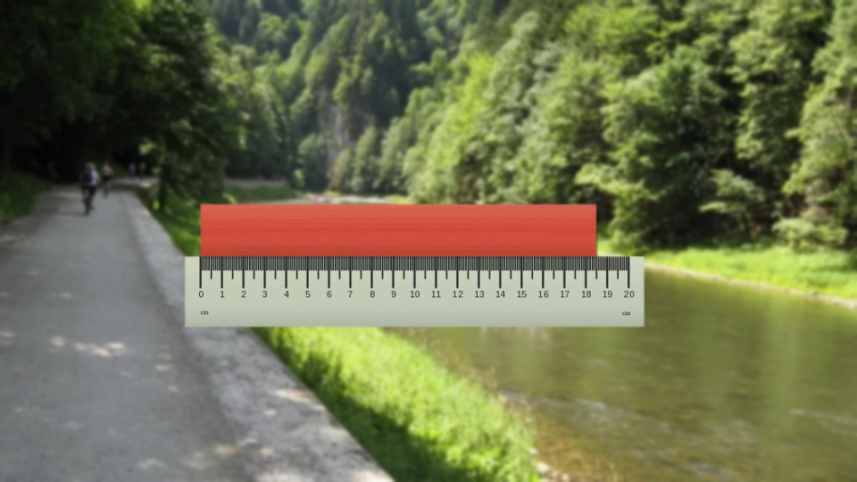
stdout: {"value": 18.5, "unit": "cm"}
